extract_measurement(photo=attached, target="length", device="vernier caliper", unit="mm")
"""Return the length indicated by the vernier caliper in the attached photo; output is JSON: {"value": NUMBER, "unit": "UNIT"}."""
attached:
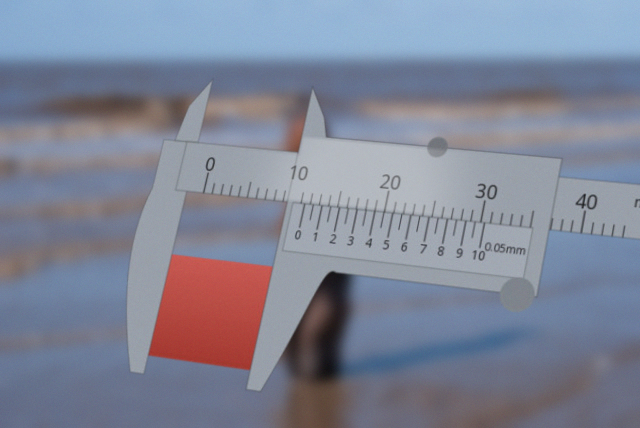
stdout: {"value": 11.4, "unit": "mm"}
